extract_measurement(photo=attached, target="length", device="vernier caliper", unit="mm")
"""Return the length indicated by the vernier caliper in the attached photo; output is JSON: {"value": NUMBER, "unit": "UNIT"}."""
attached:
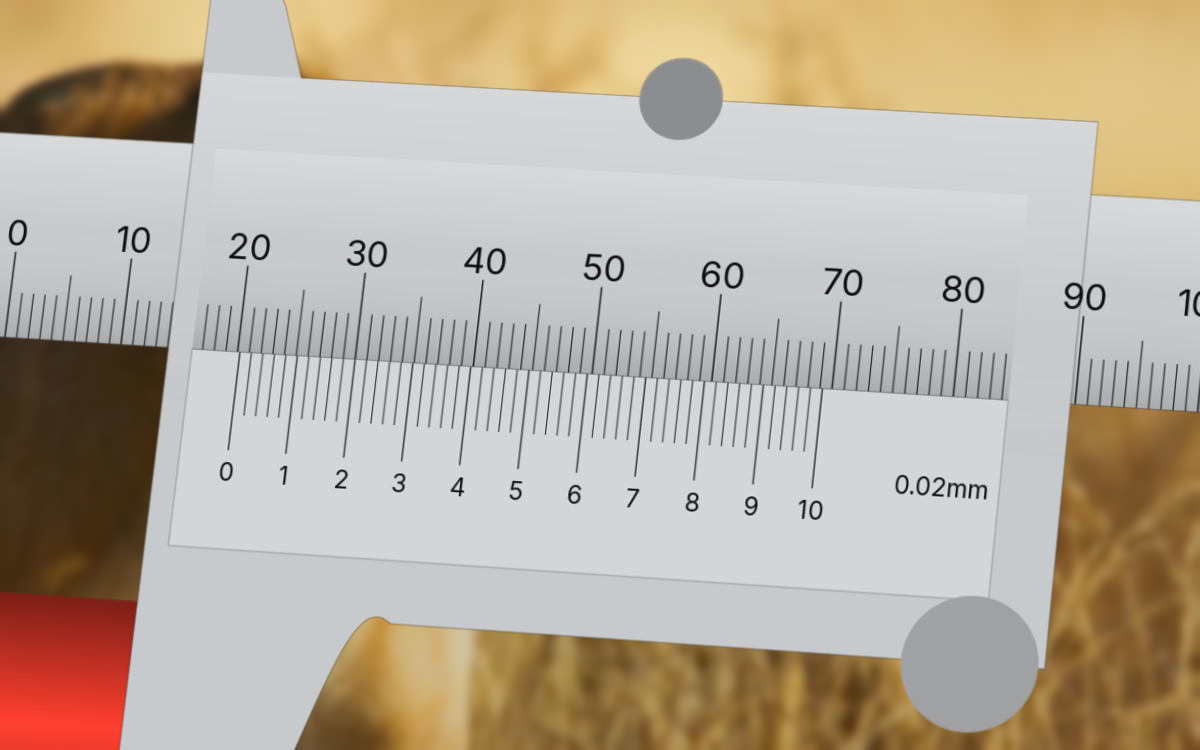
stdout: {"value": 20.2, "unit": "mm"}
